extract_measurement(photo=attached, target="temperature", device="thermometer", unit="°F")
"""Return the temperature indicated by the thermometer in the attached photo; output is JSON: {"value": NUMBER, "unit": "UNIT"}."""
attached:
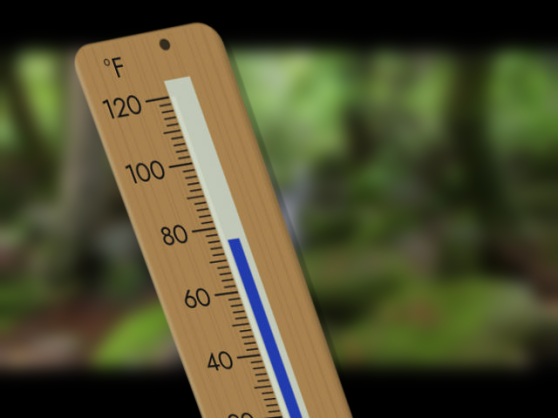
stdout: {"value": 76, "unit": "°F"}
